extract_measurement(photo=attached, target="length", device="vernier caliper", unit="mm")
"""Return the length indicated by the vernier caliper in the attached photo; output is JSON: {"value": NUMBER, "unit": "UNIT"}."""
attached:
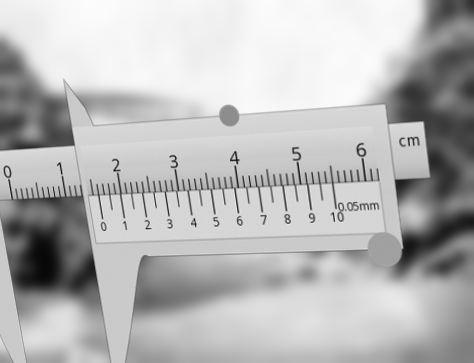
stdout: {"value": 16.0, "unit": "mm"}
